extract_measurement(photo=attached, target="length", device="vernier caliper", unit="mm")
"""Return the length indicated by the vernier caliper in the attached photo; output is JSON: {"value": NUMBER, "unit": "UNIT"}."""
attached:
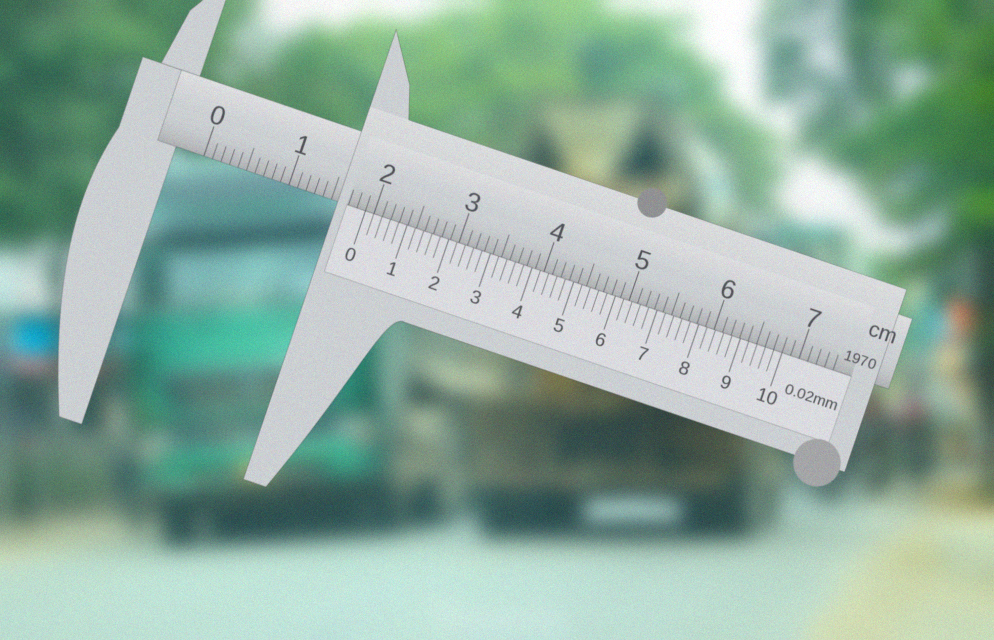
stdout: {"value": 19.0, "unit": "mm"}
